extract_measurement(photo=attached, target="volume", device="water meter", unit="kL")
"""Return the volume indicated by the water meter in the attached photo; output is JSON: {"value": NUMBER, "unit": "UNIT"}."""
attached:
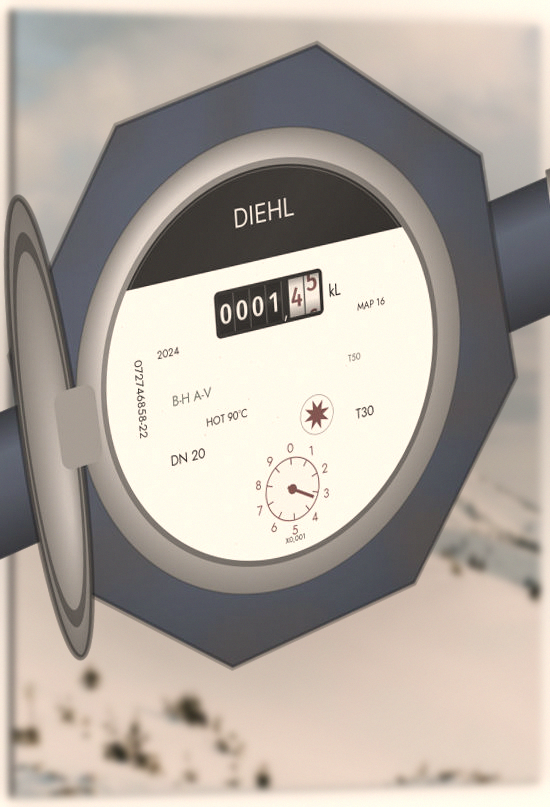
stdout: {"value": 1.453, "unit": "kL"}
